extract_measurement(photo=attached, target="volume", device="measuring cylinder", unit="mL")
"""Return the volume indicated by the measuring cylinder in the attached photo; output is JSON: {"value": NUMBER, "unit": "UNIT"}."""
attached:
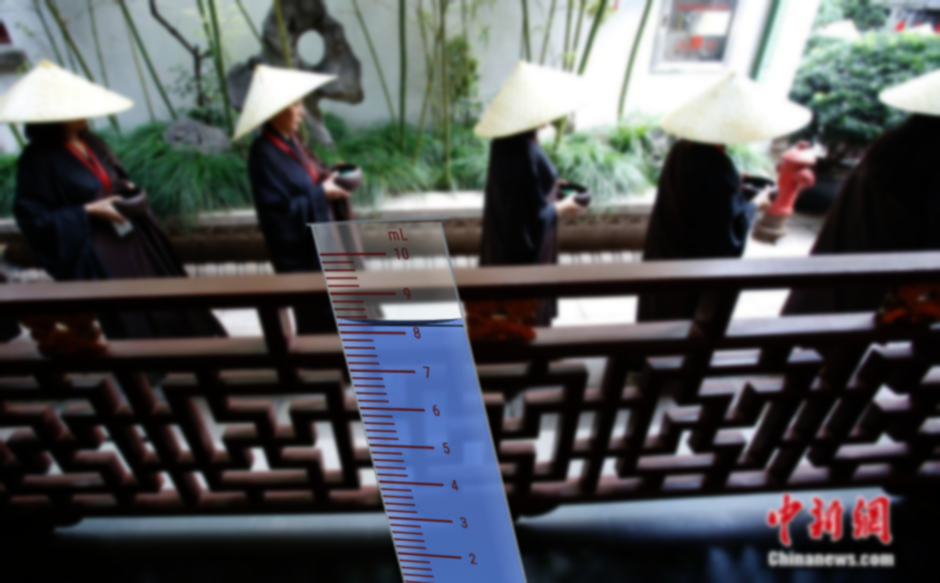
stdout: {"value": 8.2, "unit": "mL"}
